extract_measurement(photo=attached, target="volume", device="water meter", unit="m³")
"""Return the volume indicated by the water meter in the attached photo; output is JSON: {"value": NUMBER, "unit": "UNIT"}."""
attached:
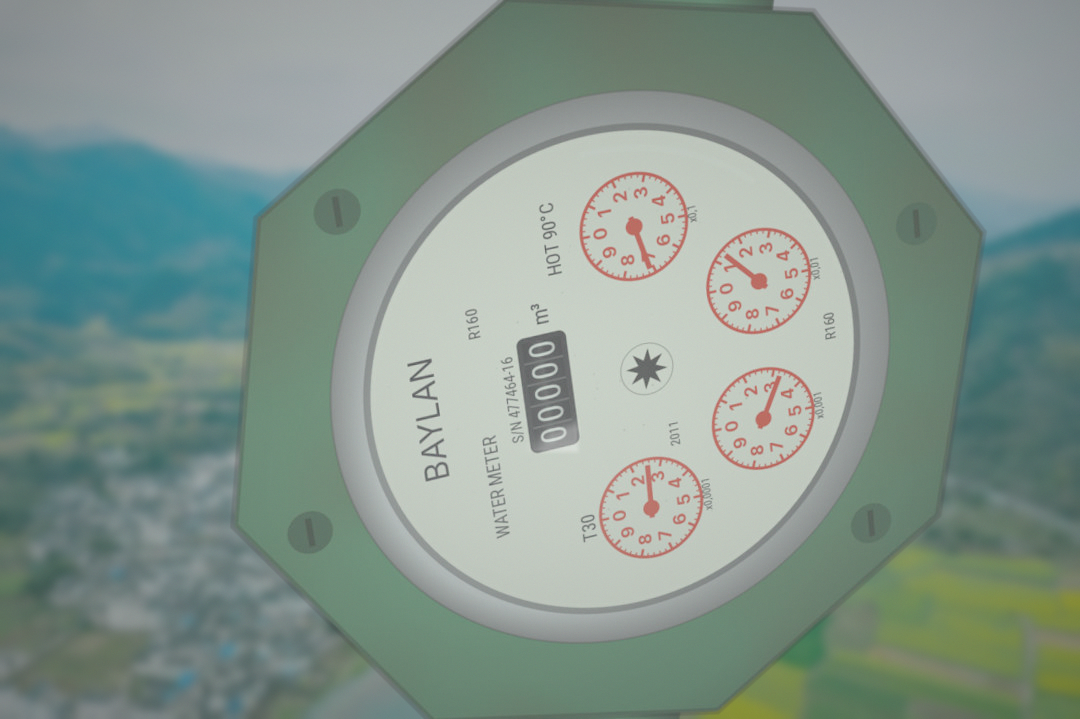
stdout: {"value": 0.7132, "unit": "m³"}
